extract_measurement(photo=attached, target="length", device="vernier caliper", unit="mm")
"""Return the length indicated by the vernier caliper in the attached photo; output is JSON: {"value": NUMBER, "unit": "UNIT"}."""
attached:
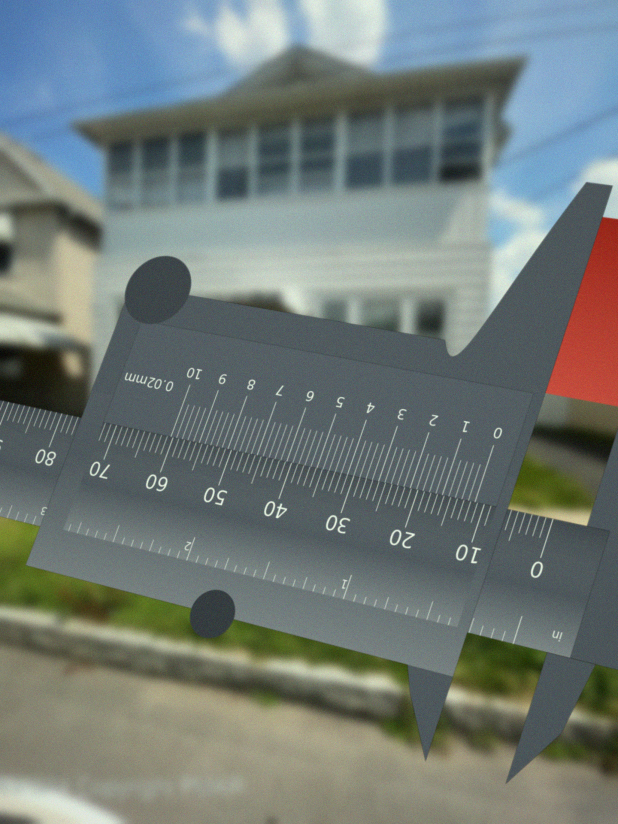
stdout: {"value": 11.4, "unit": "mm"}
